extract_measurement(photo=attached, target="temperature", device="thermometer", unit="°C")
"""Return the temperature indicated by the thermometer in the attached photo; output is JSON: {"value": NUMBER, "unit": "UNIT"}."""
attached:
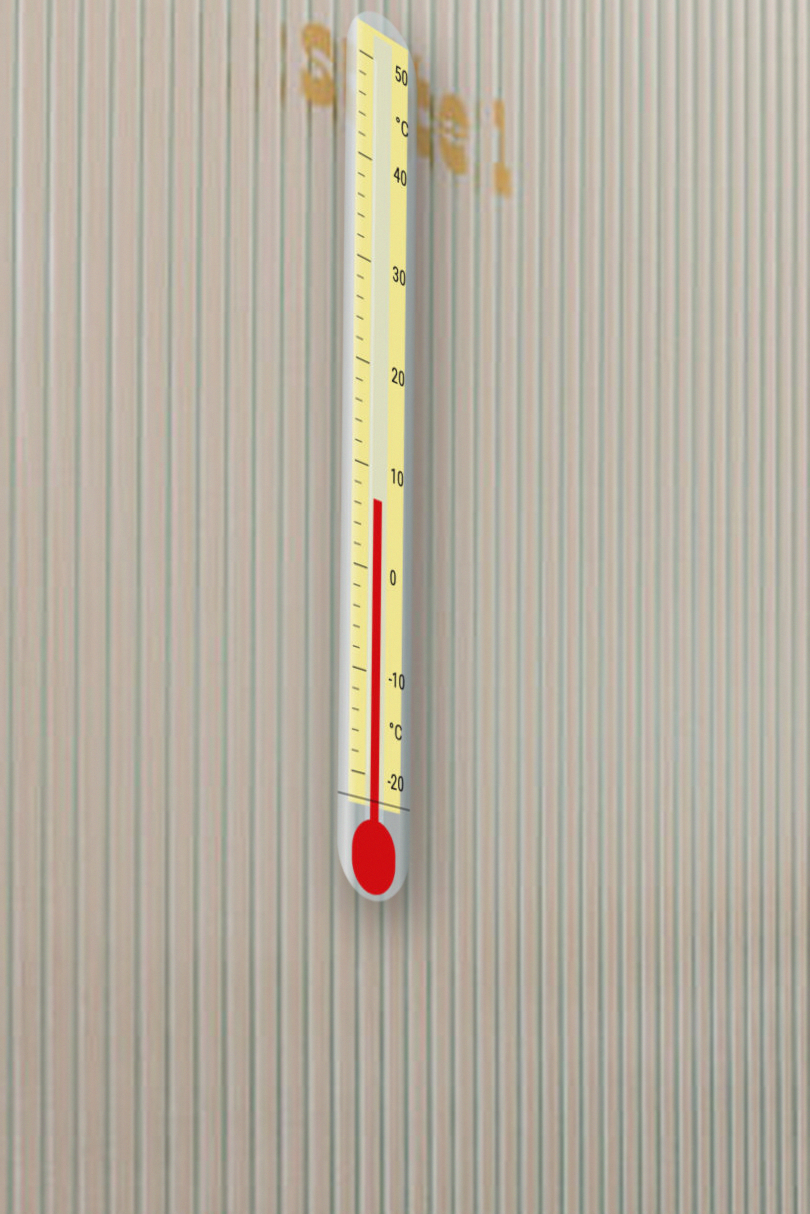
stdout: {"value": 7, "unit": "°C"}
